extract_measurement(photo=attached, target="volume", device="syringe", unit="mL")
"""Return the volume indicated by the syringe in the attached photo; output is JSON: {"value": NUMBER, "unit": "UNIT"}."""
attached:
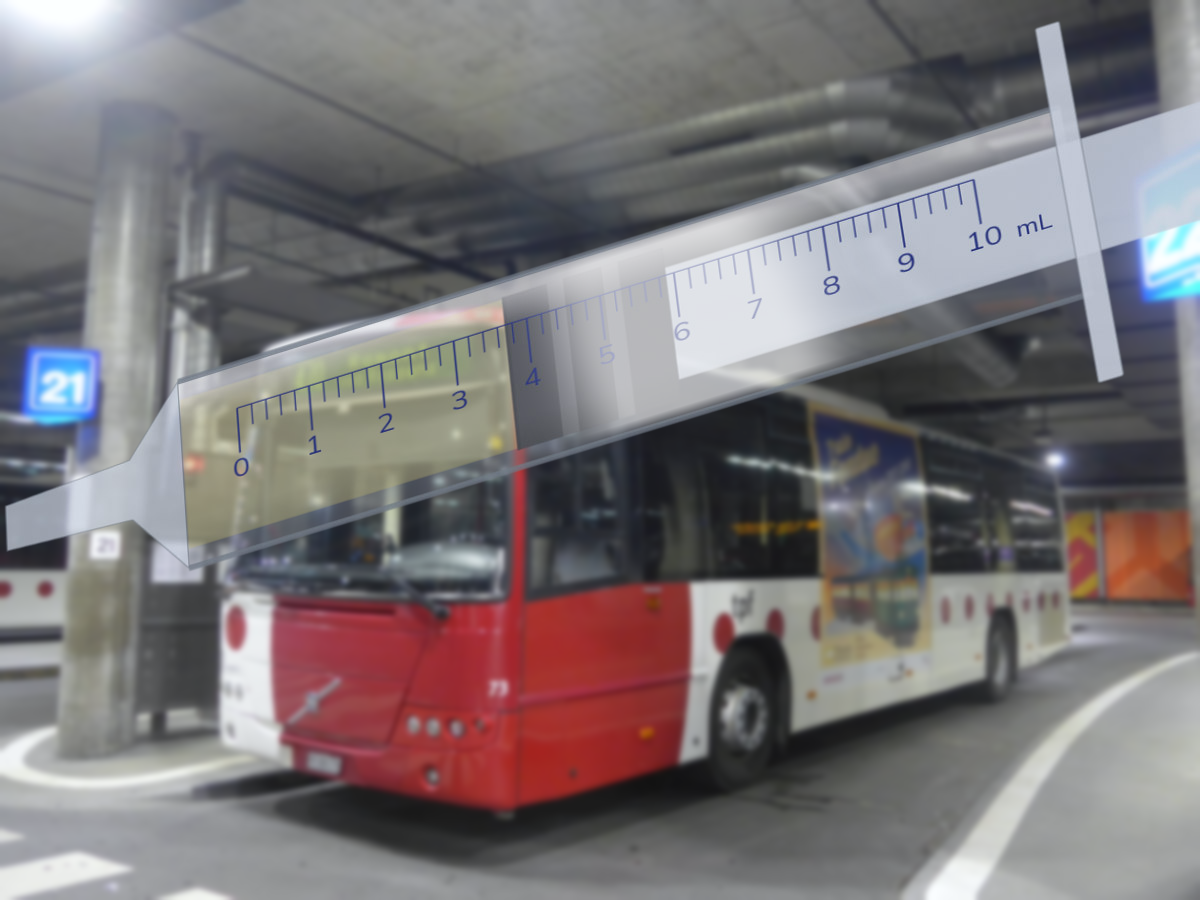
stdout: {"value": 3.7, "unit": "mL"}
